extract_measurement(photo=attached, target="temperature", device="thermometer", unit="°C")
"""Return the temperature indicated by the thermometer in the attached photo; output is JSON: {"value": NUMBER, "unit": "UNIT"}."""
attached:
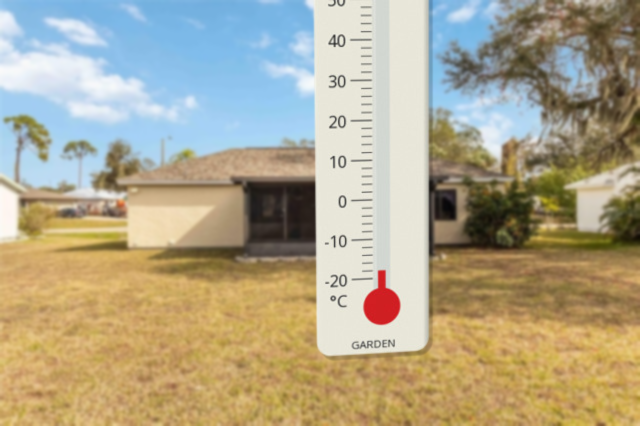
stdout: {"value": -18, "unit": "°C"}
